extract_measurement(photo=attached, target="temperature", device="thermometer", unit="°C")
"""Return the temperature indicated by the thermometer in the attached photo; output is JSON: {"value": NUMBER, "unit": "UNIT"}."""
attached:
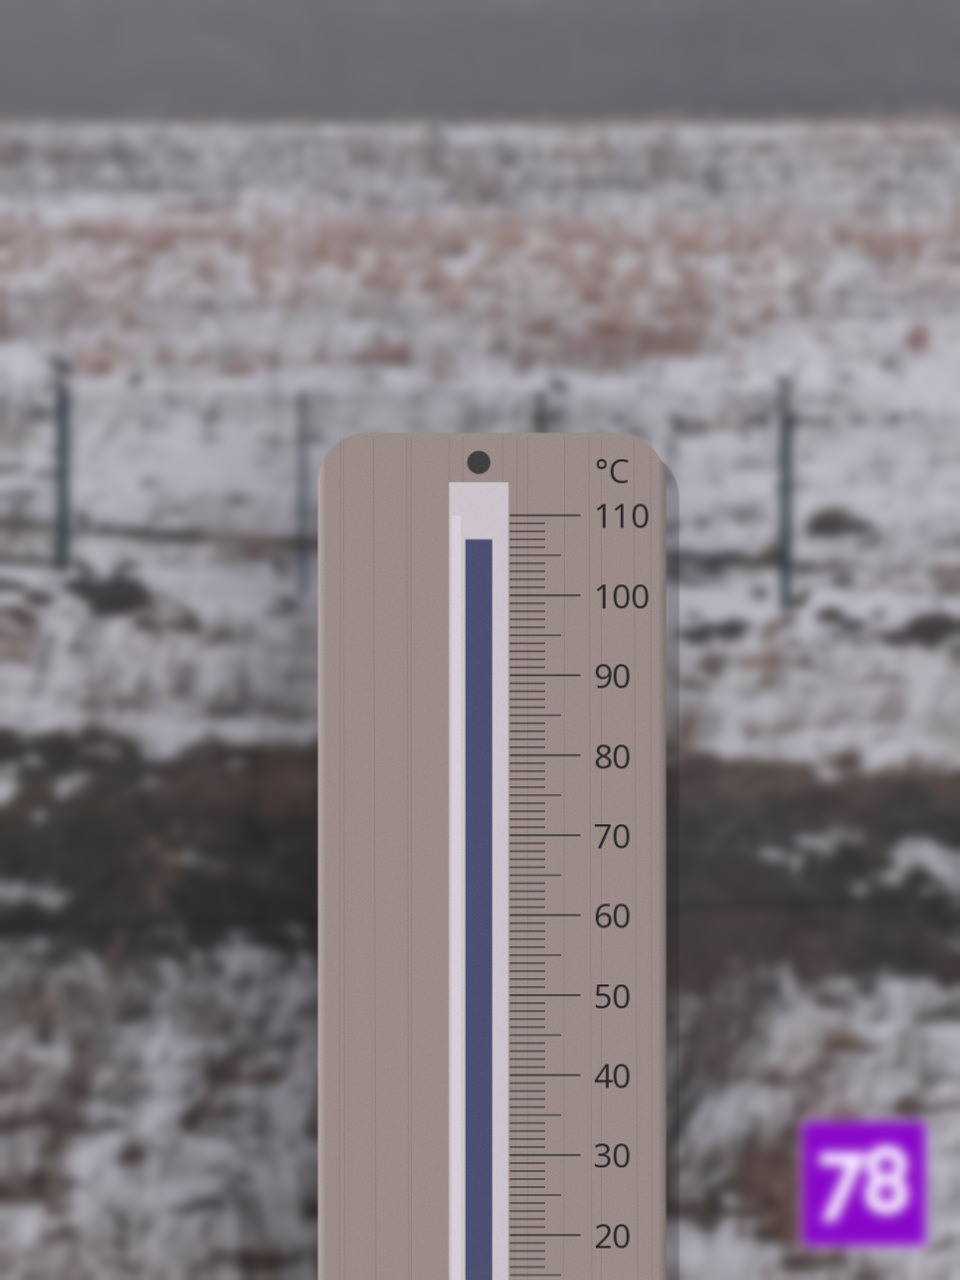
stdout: {"value": 107, "unit": "°C"}
